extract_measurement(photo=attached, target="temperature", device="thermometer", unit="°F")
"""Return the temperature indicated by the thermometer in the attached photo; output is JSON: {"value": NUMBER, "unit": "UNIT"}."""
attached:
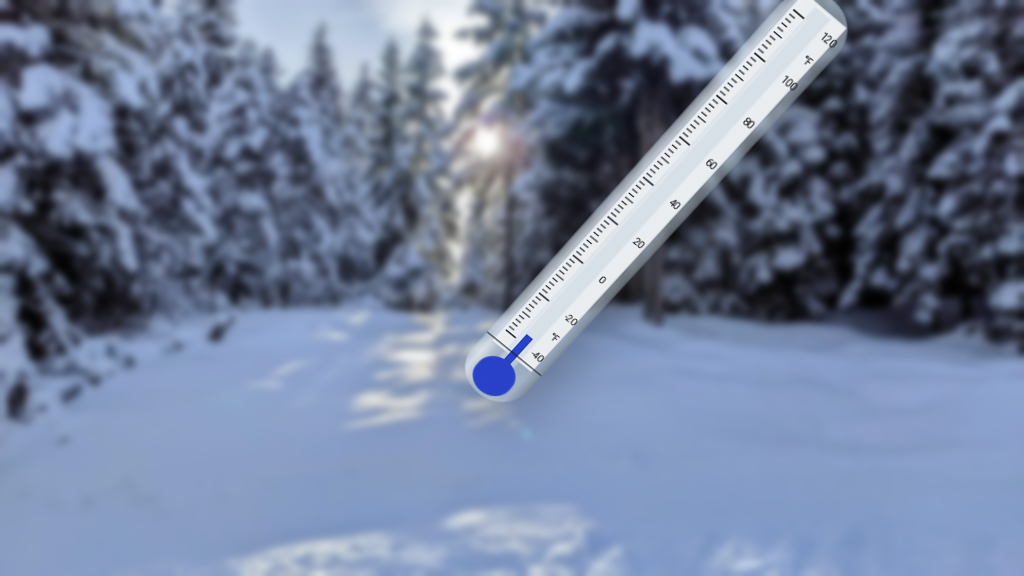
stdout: {"value": -36, "unit": "°F"}
